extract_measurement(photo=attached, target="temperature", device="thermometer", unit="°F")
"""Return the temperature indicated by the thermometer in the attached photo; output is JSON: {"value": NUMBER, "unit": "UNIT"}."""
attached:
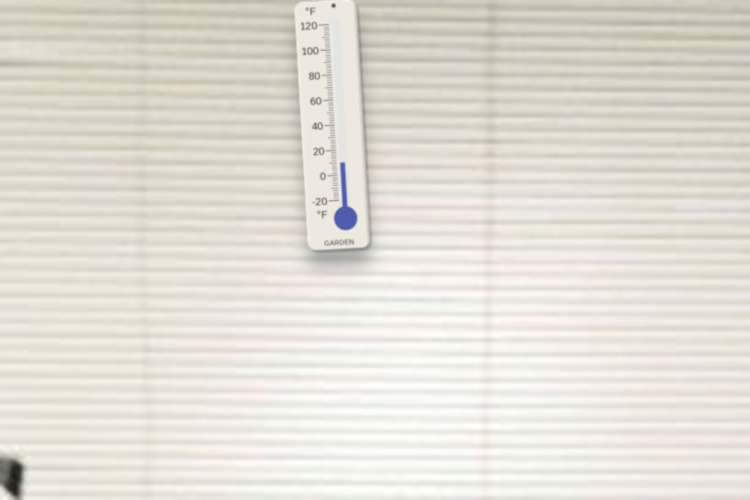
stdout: {"value": 10, "unit": "°F"}
